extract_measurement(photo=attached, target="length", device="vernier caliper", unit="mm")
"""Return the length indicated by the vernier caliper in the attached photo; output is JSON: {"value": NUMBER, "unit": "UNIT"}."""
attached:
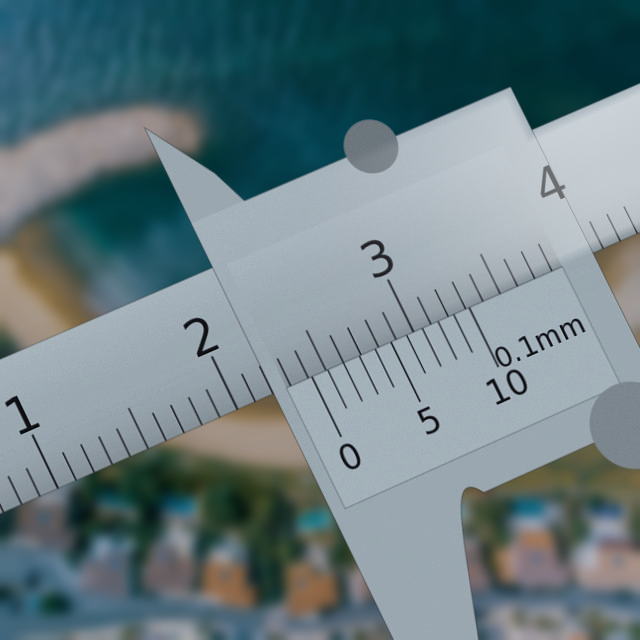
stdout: {"value": 24.2, "unit": "mm"}
